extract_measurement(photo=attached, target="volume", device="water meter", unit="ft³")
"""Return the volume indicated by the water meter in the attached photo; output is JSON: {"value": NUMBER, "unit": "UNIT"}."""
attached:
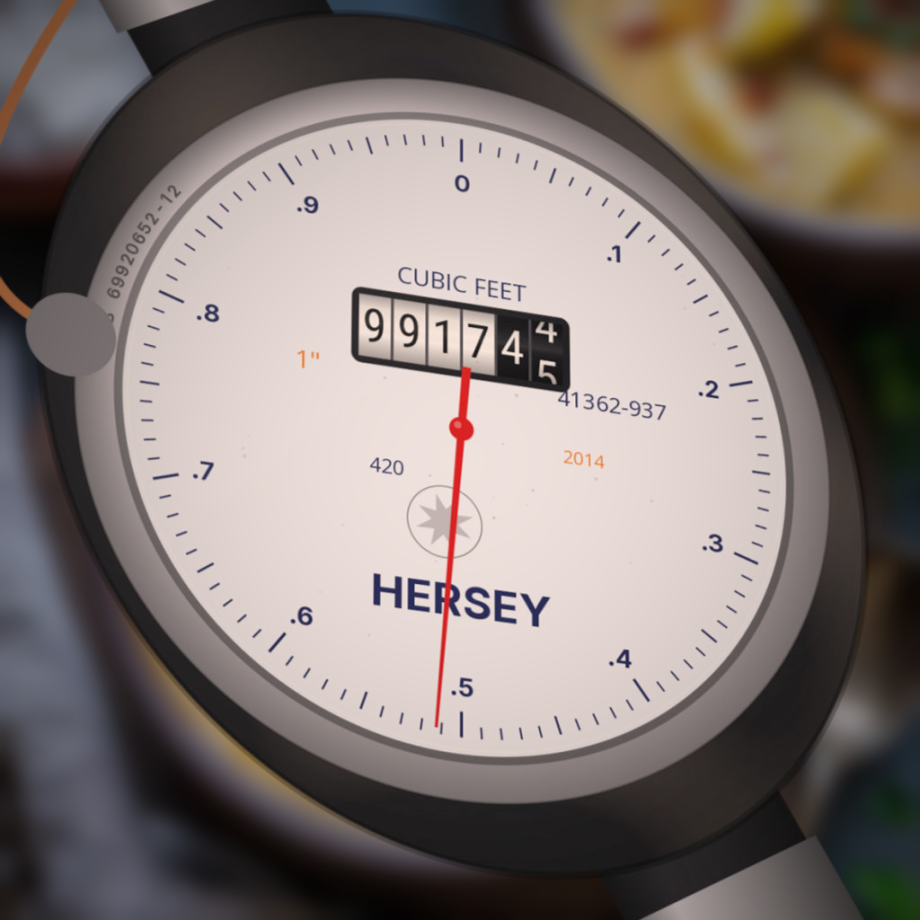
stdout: {"value": 991744.51, "unit": "ft³"}
